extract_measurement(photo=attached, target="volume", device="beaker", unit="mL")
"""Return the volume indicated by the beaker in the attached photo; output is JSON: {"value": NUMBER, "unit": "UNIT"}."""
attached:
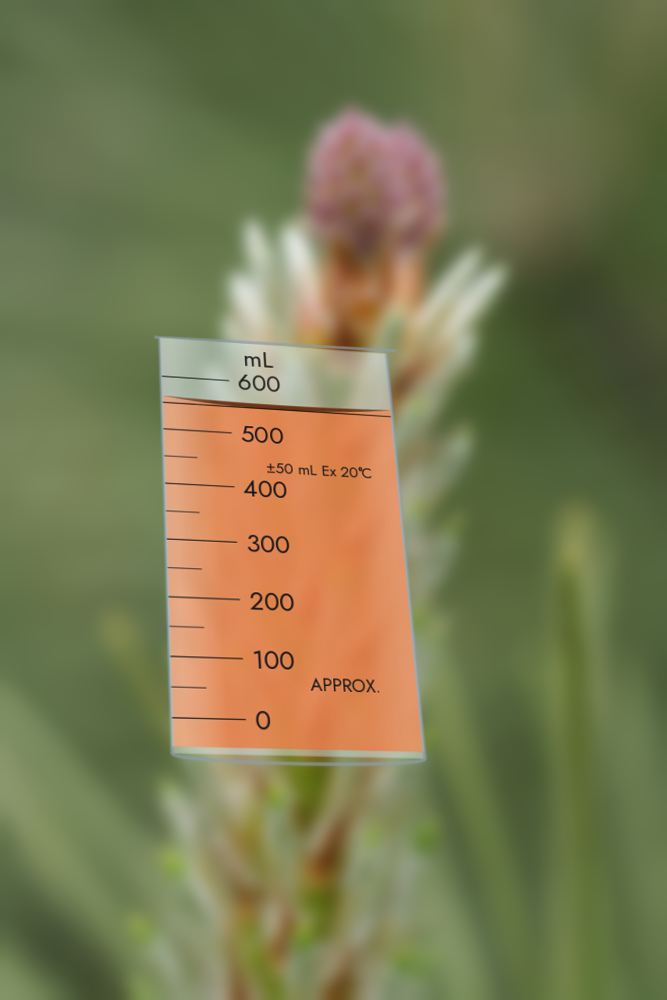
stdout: {"value": 550, "unit": "mL"}
